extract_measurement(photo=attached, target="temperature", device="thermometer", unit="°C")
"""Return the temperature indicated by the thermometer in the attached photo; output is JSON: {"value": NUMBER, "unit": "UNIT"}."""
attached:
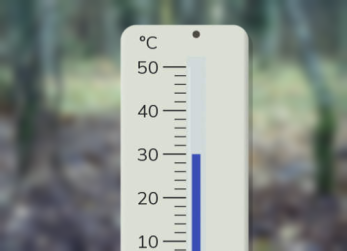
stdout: {"value": 30, "unit": "°C"}
